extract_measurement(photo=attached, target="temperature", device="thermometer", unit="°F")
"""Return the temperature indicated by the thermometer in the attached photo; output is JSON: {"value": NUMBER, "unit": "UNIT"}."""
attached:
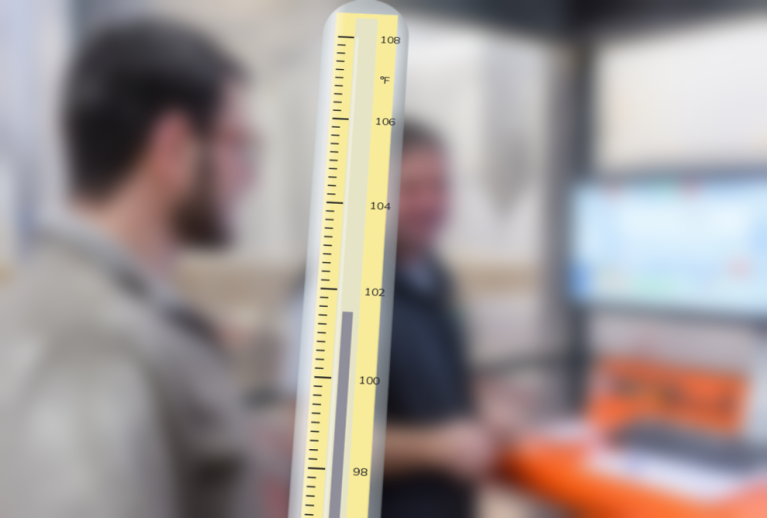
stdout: {"value": 101.5, "unit": "°F"}
